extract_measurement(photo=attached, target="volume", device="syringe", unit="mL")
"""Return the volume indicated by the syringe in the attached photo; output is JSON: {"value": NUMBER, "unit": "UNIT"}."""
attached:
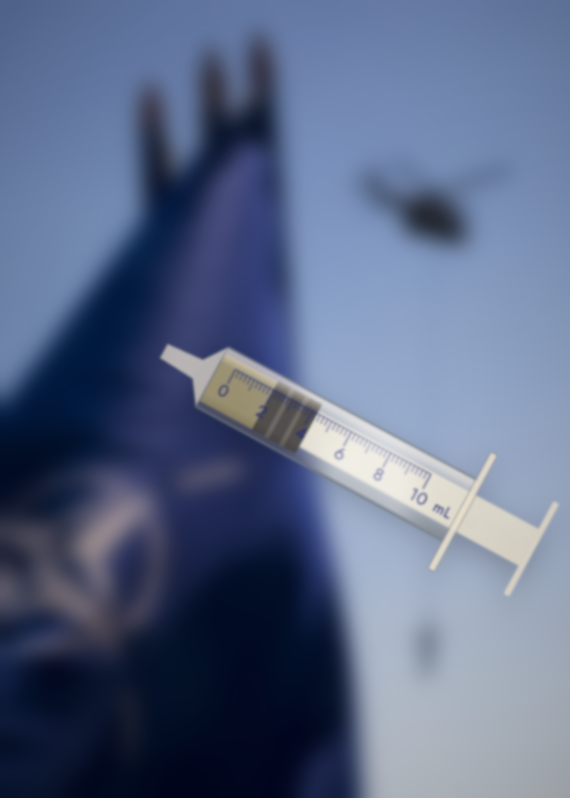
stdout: {"value": 2, "unit": "mL"}
